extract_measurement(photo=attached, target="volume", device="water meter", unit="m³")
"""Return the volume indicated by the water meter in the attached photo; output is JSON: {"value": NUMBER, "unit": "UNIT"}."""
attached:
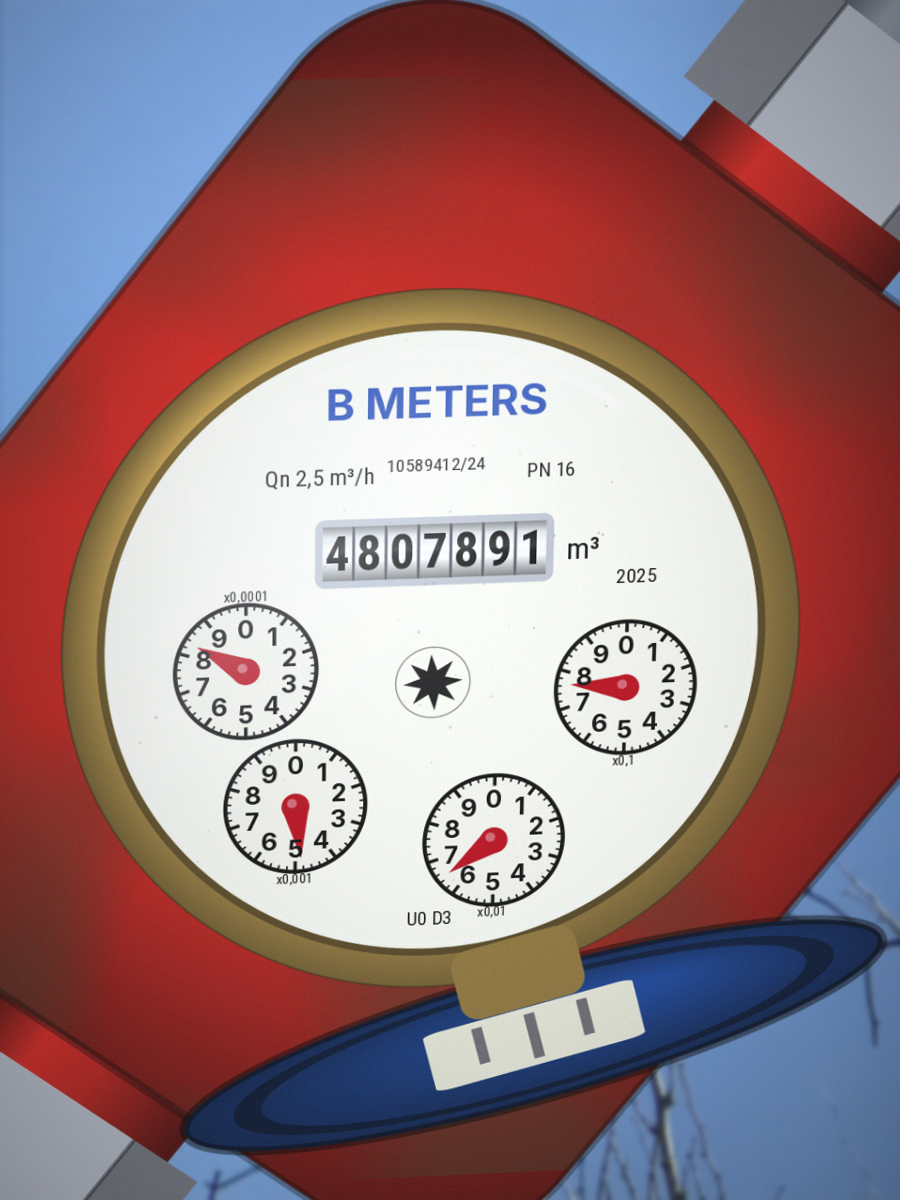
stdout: {"value": 4807891.7648, "unit": "m³"}
